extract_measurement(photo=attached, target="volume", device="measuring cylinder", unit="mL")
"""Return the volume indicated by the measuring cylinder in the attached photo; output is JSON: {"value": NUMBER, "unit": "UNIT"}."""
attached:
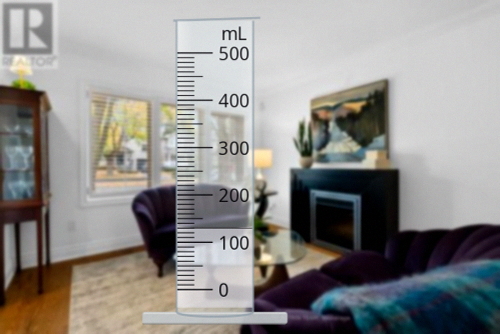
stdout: {"value": 130, "unit": "mL"}
